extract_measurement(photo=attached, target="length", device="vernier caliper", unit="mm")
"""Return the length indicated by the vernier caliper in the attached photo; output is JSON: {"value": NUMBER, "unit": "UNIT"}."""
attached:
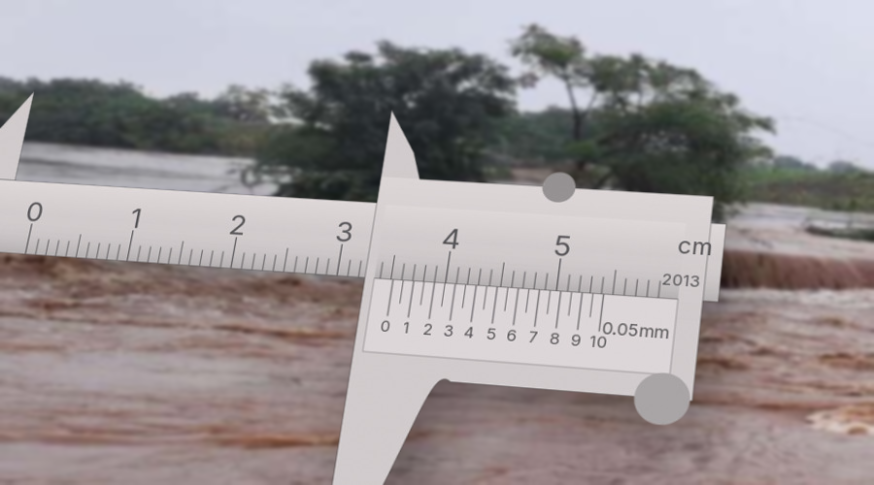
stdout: {"value": 35.2, "unit": "mm"}
